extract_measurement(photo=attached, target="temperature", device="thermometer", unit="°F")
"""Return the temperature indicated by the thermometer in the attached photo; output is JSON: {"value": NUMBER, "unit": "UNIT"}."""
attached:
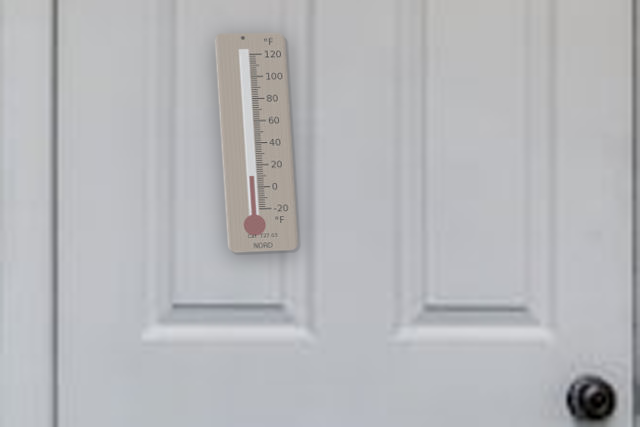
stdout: {"value": 10, "unit": "°F"}
